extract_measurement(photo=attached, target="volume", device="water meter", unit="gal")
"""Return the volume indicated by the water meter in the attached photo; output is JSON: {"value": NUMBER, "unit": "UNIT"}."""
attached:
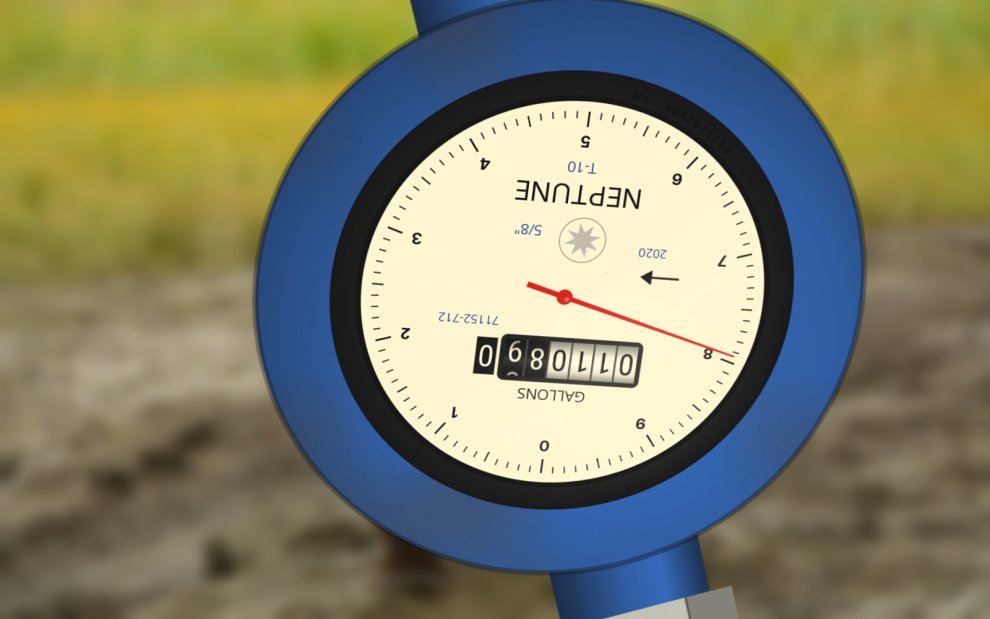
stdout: {"value": 110887.9, "unit": "gal"}
